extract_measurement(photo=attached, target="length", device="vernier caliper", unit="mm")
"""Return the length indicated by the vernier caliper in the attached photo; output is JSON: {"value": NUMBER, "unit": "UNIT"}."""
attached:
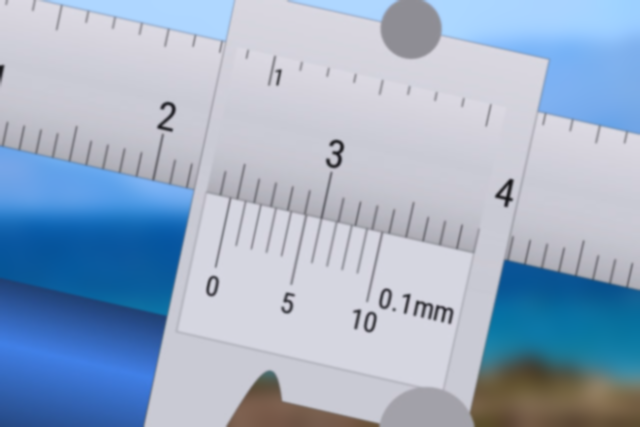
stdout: {"value": 24.6, "unit": "mm"}
